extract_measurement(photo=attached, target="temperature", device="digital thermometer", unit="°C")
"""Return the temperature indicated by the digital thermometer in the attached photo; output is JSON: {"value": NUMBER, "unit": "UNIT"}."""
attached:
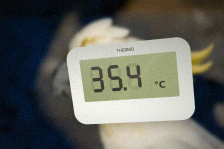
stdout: {"value": 35.4, "unit": "°C"}
